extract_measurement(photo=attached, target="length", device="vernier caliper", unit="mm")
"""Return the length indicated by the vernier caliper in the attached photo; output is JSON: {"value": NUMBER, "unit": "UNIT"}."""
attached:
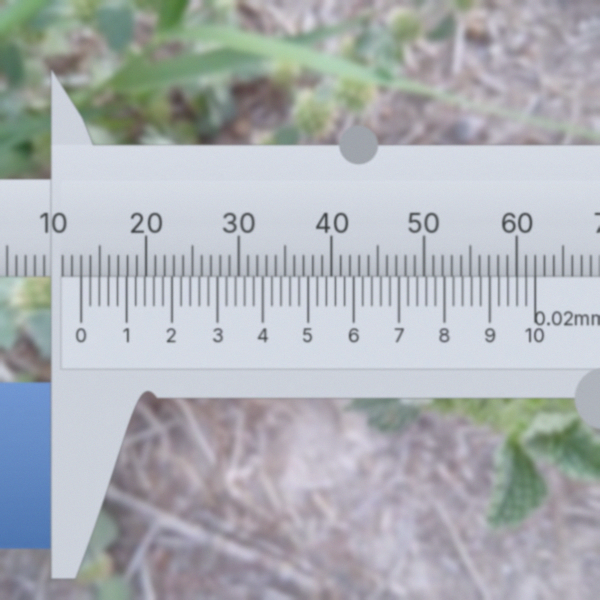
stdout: {"value": 13.0, "unit": "mm"}
